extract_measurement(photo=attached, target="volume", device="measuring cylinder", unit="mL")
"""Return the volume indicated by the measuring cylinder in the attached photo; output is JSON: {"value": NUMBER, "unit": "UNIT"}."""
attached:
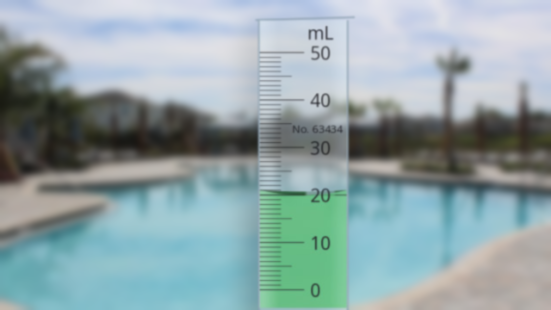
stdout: {"value": 20, "unit": "mL"}
